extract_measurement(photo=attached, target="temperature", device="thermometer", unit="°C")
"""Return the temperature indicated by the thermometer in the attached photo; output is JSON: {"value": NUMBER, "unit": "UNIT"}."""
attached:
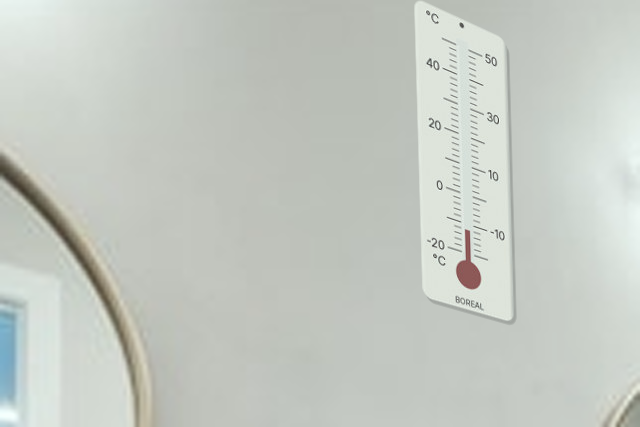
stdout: {"value": -12, "unit": "°C"}
